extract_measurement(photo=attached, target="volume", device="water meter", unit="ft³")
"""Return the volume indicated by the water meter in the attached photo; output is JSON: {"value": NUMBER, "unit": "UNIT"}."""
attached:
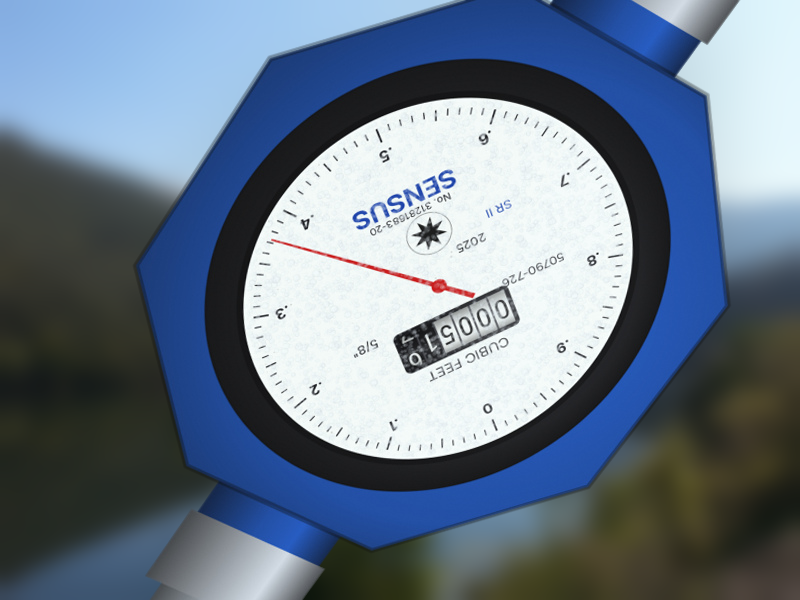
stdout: {"value": 516.37, "unit": "ft³"}
